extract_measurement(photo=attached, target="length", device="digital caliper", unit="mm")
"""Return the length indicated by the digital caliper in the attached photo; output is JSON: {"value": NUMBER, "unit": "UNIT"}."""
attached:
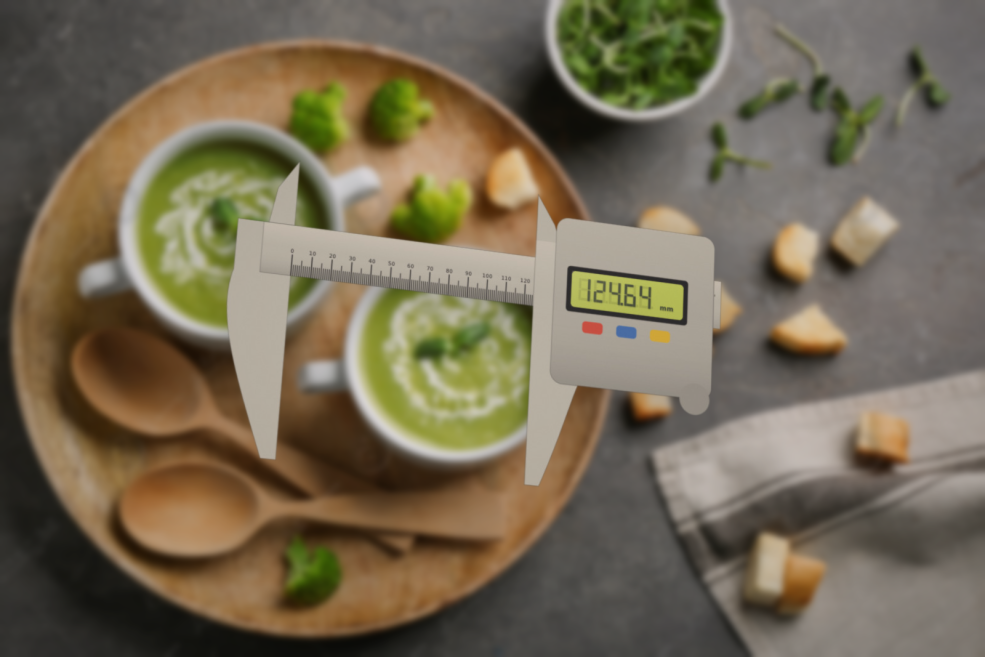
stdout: {"value": 124.64, "unit": "mm"}
